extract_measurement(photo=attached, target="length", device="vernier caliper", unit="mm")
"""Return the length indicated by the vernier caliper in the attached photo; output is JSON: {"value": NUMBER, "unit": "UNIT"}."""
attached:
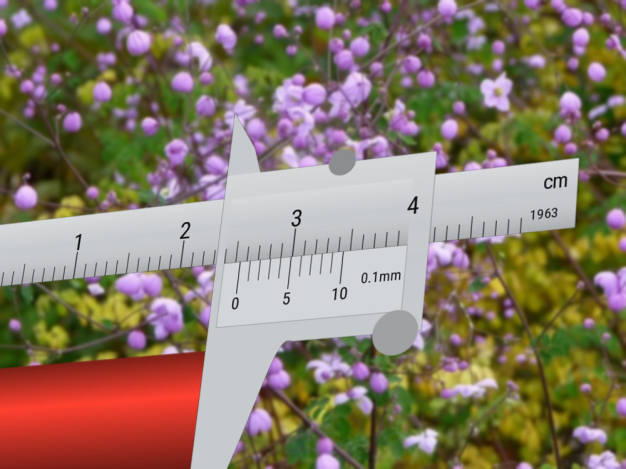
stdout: {"value": 25.4, "unit": "mm"}
